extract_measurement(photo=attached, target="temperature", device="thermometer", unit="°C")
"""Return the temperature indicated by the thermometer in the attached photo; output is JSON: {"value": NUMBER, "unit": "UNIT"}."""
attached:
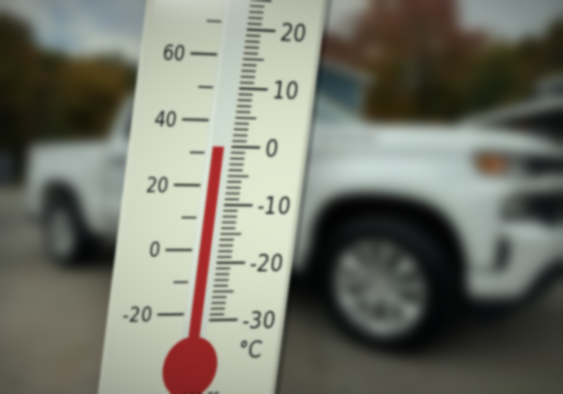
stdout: {"value": 0, "unit": "°C"}
